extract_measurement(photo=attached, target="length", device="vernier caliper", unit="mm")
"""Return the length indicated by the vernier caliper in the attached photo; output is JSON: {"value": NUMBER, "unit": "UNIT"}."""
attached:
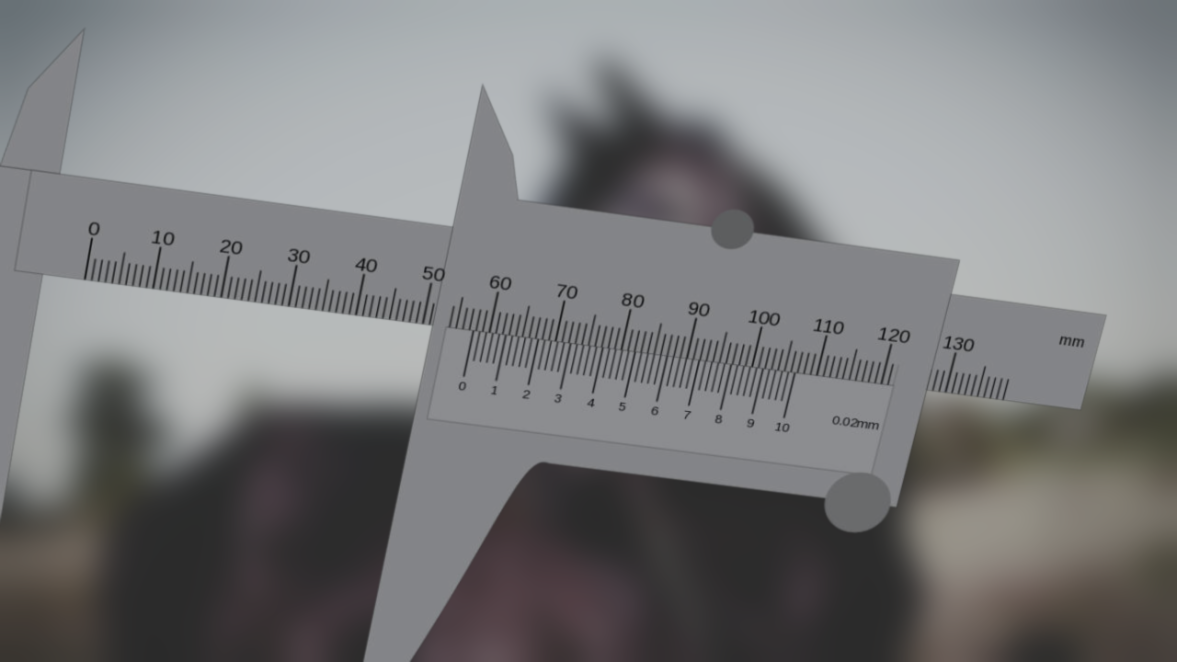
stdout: {"value": 57.6, "unit": "mm"}
